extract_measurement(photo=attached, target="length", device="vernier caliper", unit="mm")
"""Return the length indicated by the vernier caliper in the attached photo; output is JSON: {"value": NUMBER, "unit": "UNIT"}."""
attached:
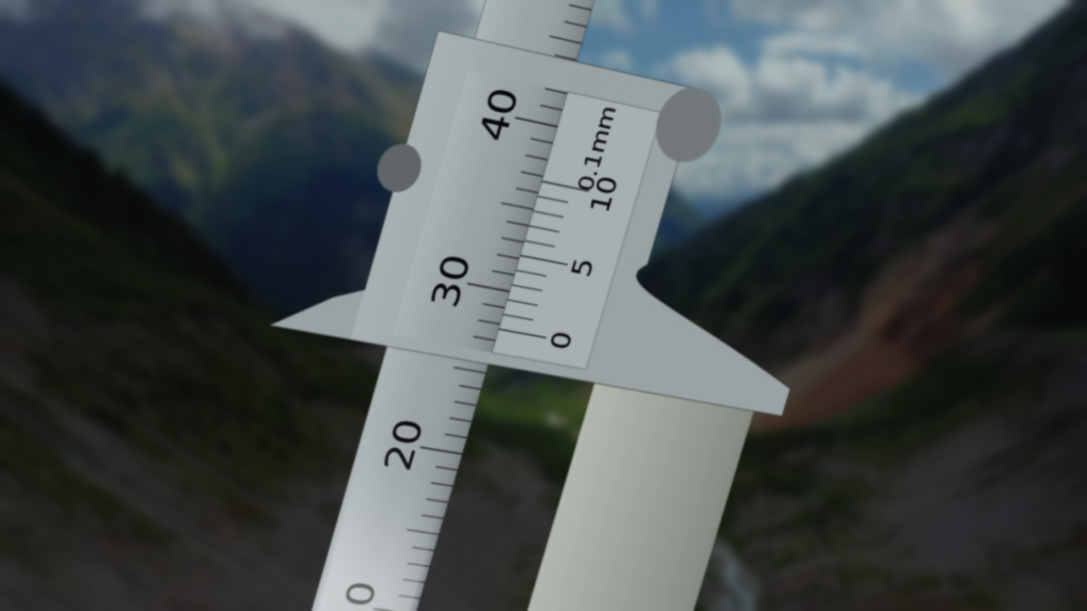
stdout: {"value": 27.7, "unit": "mm"}
